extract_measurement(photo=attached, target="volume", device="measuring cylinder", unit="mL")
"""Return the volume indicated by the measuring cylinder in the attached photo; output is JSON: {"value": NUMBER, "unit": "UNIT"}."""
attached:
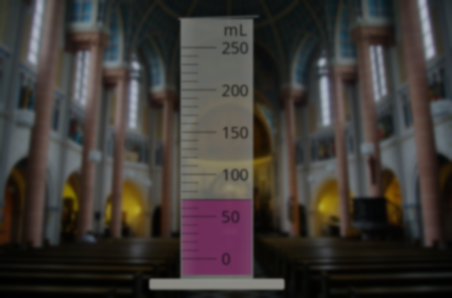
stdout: {"value": 70, "unit": "mL"}
